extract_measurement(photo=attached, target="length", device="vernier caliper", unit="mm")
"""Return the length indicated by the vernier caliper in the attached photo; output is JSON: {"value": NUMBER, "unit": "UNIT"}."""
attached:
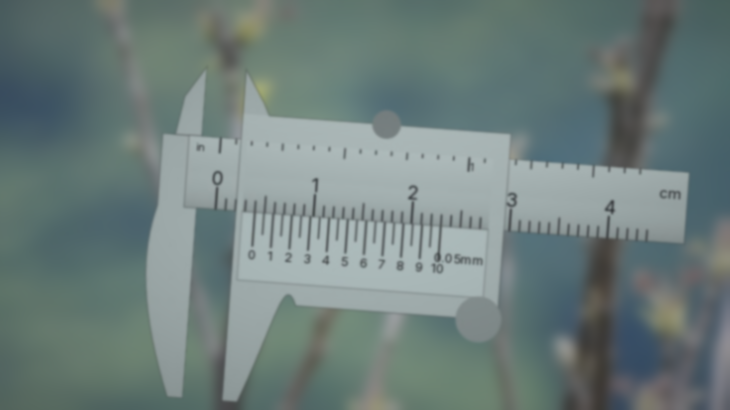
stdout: {"value": 4.0, "unit": "mm"}
